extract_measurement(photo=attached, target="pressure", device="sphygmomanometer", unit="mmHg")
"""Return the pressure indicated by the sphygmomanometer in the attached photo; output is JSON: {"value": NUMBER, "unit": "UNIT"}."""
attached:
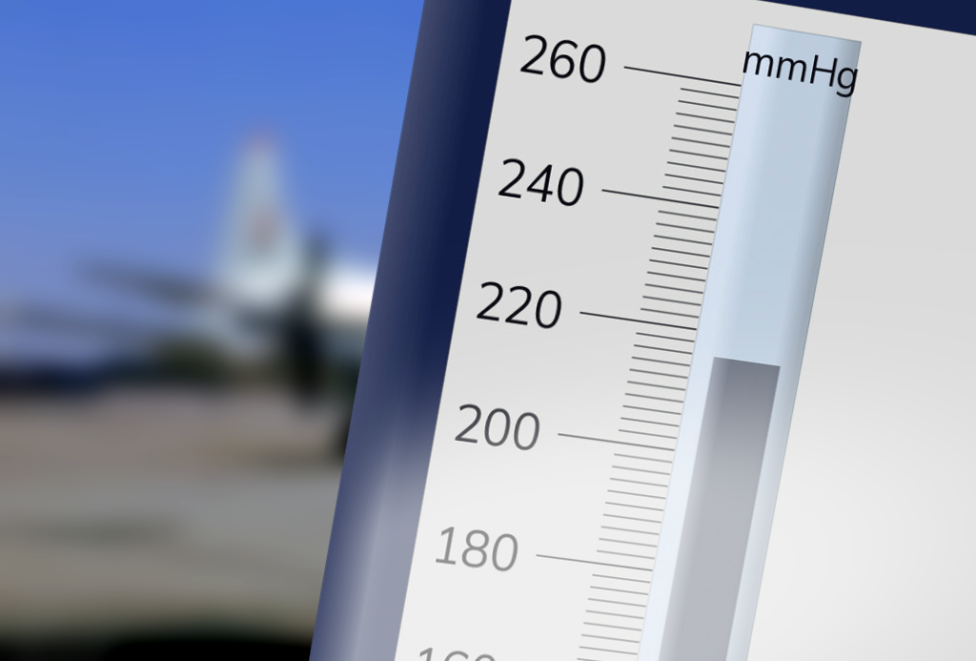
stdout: {"value": 216, "unit": "mmHg"}
